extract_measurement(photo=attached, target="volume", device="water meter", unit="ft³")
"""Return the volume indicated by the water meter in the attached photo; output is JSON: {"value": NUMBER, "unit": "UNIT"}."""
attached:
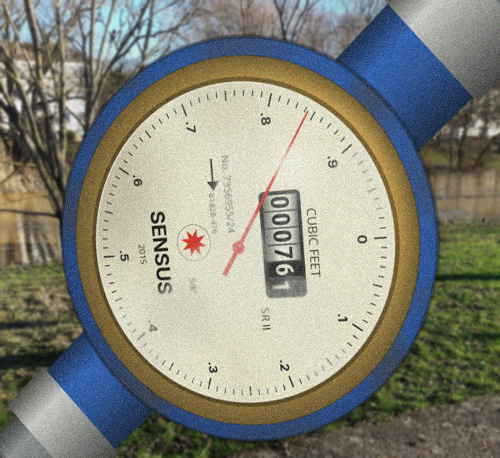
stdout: {"value": 760.84, "unit": "ft³"}
